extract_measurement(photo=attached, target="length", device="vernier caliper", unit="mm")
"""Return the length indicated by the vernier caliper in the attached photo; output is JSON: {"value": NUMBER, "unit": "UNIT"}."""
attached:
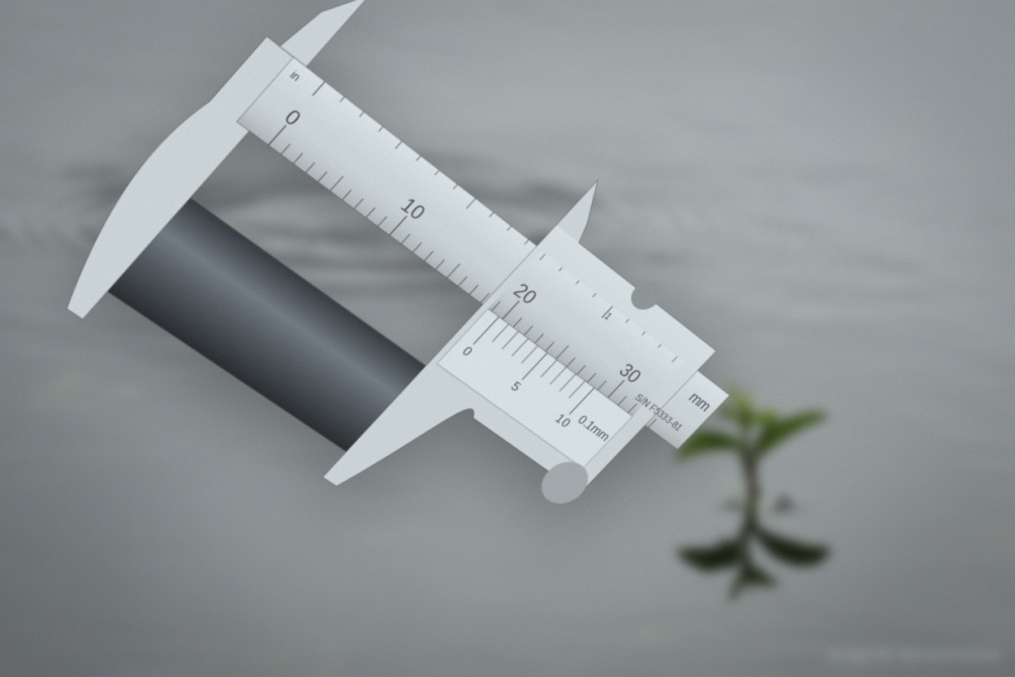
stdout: {"value": 19.7, "unit": "mm"}
